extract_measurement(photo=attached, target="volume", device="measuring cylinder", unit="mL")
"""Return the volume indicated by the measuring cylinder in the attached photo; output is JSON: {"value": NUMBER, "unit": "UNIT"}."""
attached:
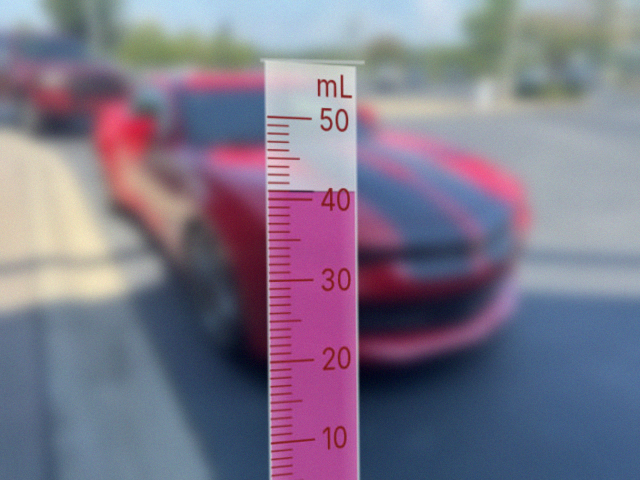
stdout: {"value": 41, "unit": "mL"}
